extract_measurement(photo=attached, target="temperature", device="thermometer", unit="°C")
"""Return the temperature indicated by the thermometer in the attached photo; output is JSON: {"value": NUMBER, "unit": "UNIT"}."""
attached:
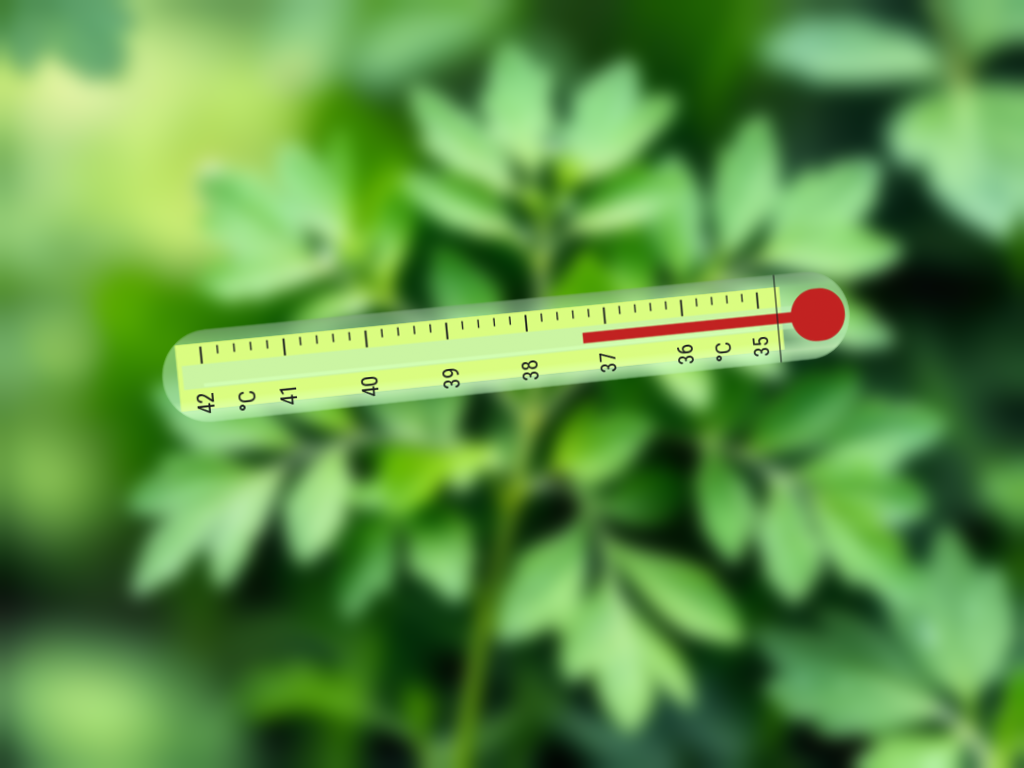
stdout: {"value": 37.3, "unit": "°C"}
